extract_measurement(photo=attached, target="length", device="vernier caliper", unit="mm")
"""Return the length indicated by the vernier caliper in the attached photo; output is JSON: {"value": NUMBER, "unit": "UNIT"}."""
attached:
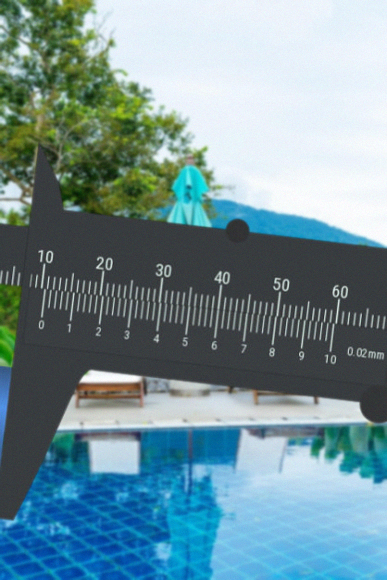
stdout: {"value": 10.6, "unit": "mm"}
